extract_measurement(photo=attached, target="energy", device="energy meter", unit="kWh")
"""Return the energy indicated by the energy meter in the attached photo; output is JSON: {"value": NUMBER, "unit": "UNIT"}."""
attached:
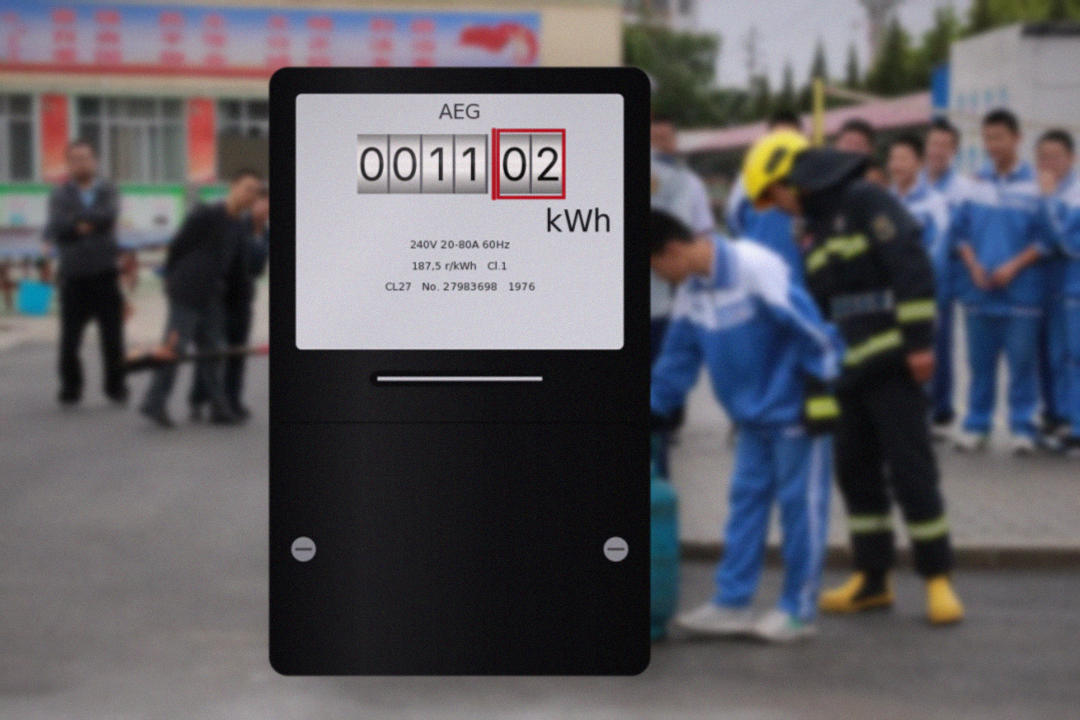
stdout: {"value": 11.02, "unit": "kWh"}
